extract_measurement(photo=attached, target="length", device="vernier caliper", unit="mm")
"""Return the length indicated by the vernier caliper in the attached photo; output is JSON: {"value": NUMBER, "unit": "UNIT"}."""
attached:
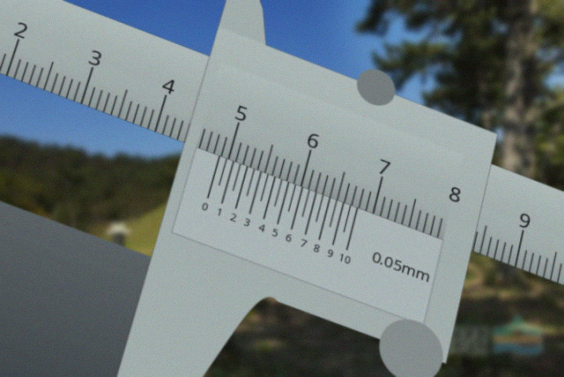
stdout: {"value": 48.8, "unit": "mm"}
